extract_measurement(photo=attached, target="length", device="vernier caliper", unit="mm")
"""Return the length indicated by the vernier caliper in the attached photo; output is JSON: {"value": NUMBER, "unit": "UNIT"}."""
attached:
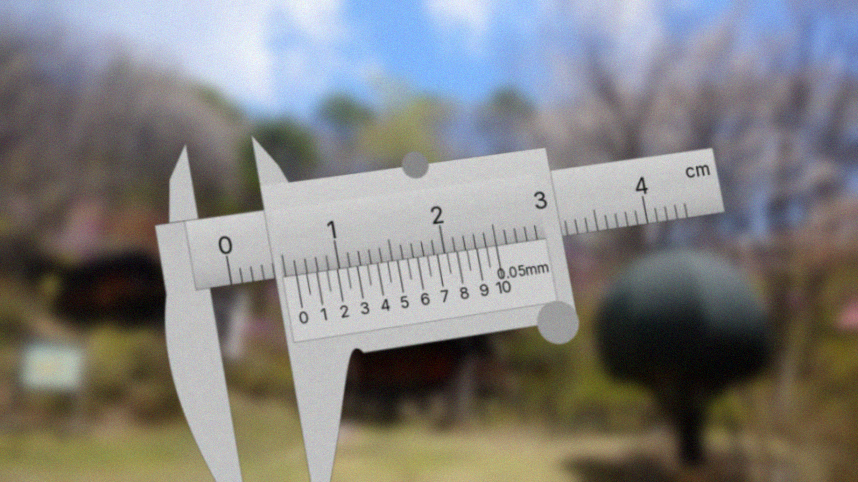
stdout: {"value": 6.0, "unit": "mm"}
